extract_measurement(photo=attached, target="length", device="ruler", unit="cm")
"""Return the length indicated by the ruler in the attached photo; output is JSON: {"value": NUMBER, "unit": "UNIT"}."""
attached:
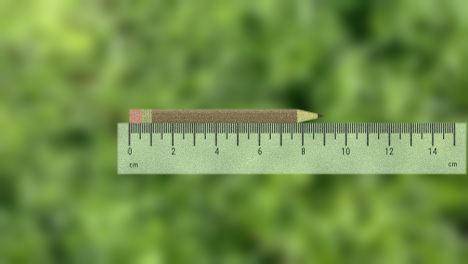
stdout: {"value": 9, "unit": "cm"}
